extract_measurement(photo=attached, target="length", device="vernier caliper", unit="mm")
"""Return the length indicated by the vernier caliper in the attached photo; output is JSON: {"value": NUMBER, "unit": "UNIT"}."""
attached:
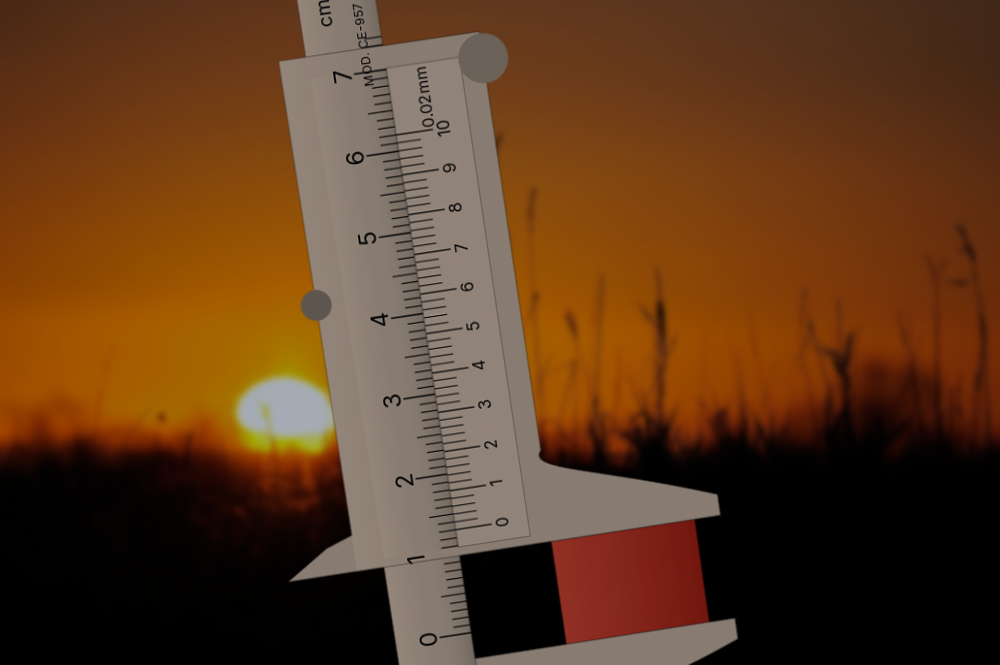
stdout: {"value": 13.0, "unit": "mm"}
